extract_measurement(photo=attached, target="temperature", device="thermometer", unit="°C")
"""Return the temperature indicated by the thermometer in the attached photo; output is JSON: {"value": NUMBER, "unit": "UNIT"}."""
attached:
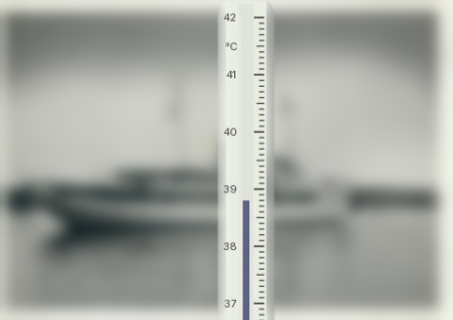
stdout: {"value": 38.8, "unit": "°C"}
